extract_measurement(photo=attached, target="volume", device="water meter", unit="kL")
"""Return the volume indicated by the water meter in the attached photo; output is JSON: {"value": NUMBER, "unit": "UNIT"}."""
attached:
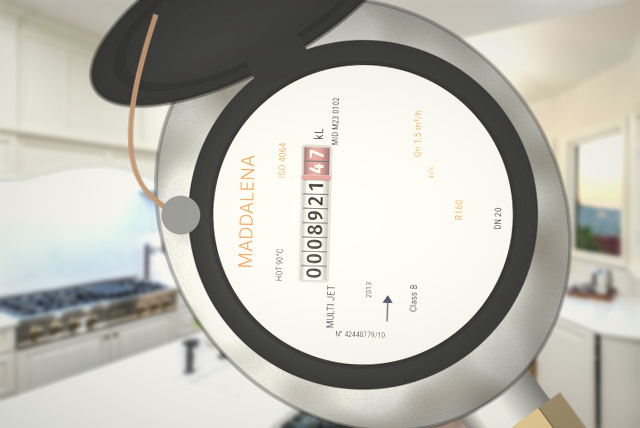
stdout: {"value": 8921.47, "unit": "kL"}
